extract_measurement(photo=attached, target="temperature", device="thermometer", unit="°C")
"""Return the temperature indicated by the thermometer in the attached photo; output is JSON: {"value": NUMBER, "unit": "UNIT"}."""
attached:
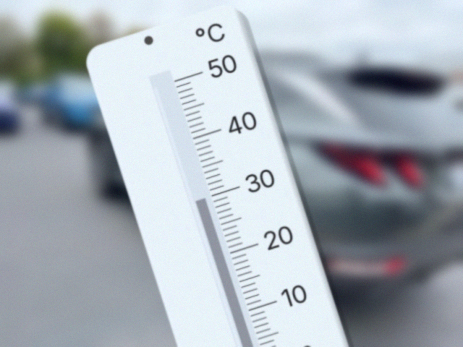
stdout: {"value": 30, "unit": "°C"}
